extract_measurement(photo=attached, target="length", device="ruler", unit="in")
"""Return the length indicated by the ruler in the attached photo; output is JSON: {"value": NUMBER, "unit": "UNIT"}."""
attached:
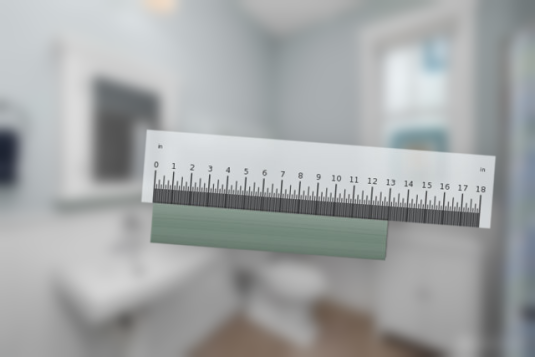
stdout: {"value": 13, "unit": "in"}
